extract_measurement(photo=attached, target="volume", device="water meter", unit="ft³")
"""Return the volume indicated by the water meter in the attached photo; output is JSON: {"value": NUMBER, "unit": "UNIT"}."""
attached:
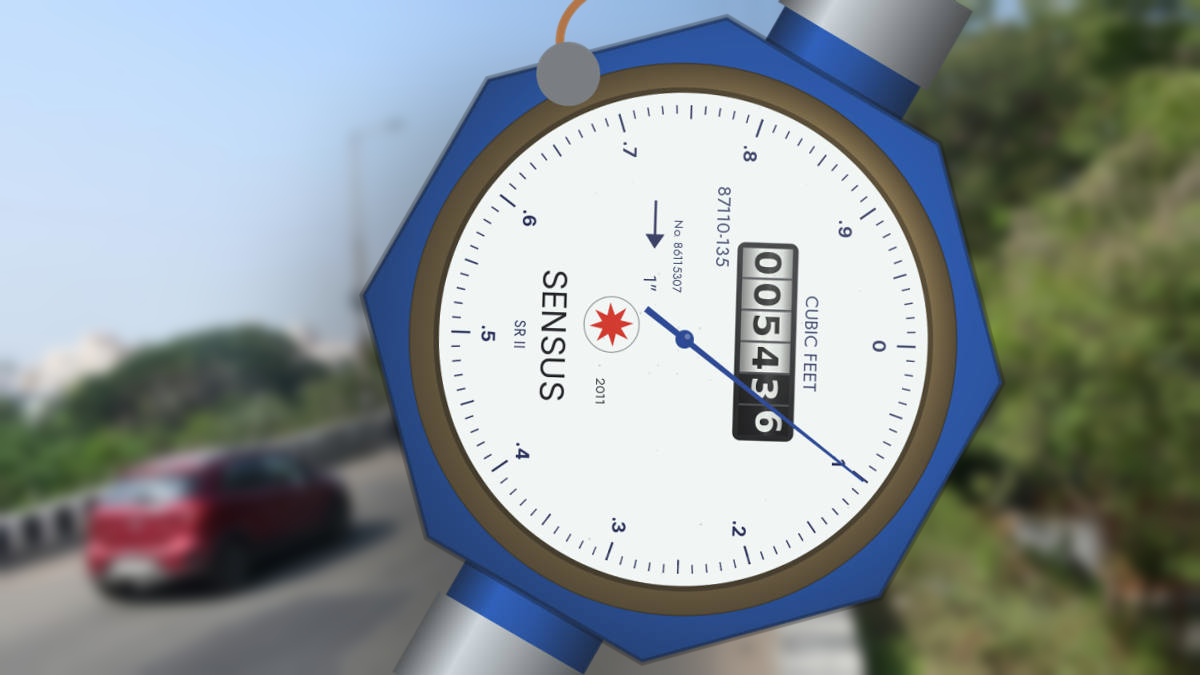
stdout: {"value": 5436.10, "unit": "ft³"}
